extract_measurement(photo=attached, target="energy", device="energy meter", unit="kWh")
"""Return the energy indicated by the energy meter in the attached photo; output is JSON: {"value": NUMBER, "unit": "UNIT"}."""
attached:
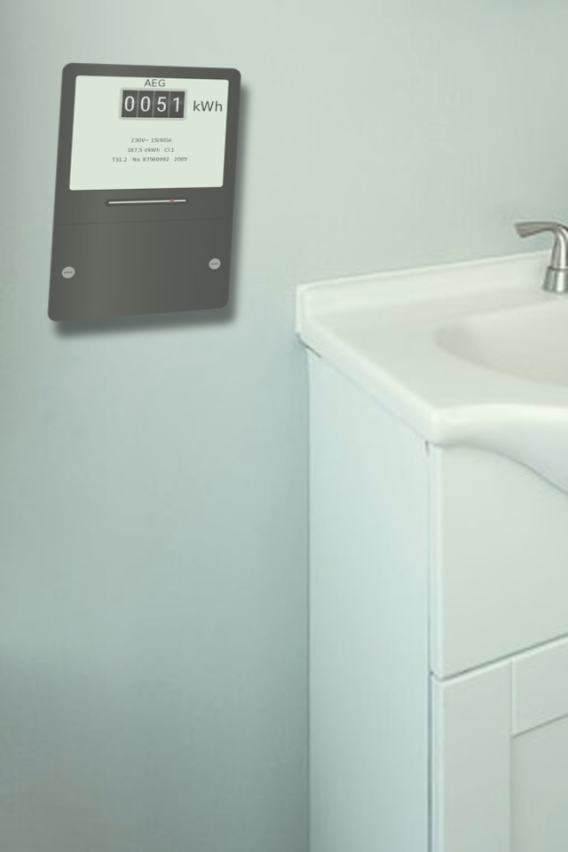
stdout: {"value": 51, "unit": "kWh"}
